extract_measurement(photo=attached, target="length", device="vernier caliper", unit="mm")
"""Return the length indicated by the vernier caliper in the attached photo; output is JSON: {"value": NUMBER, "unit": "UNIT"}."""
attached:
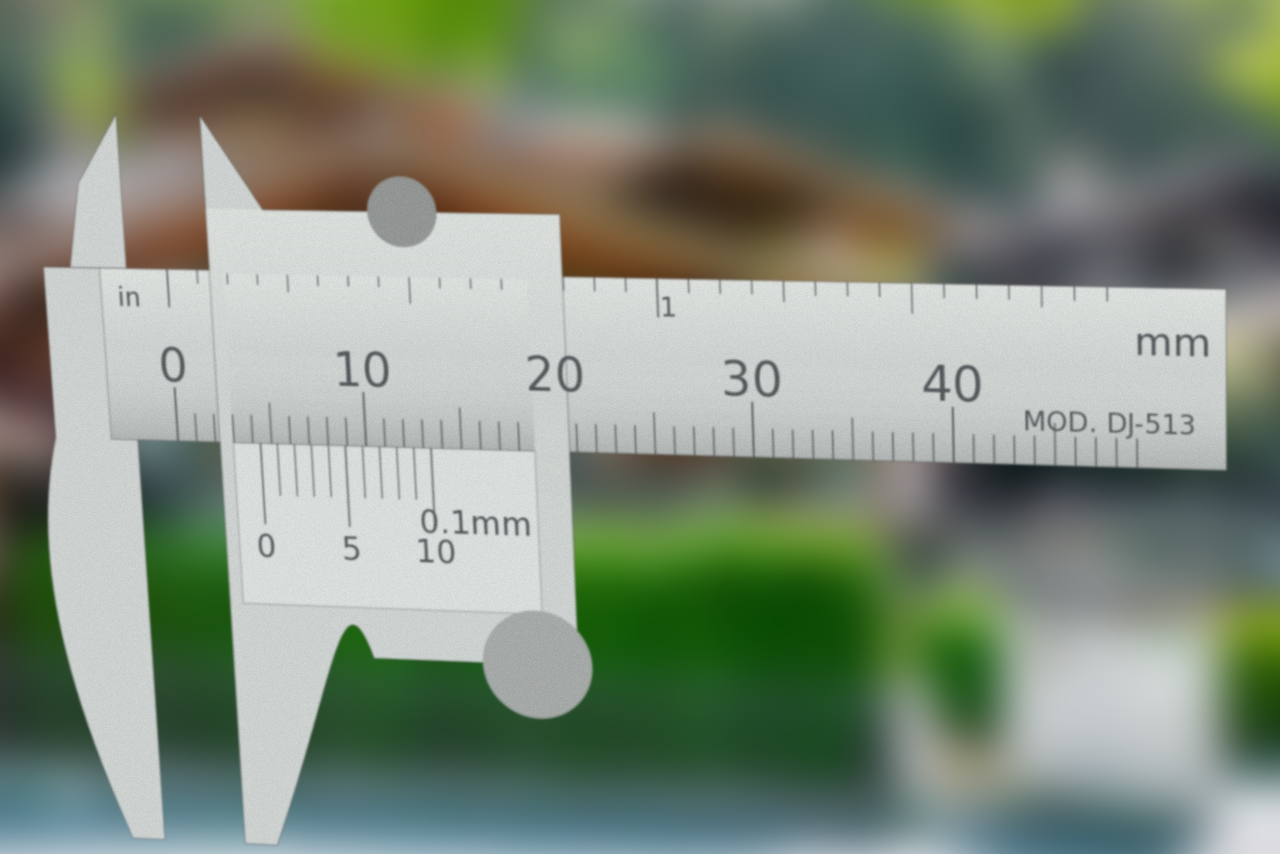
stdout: {"value": 4.4, "unit": "mm"}
